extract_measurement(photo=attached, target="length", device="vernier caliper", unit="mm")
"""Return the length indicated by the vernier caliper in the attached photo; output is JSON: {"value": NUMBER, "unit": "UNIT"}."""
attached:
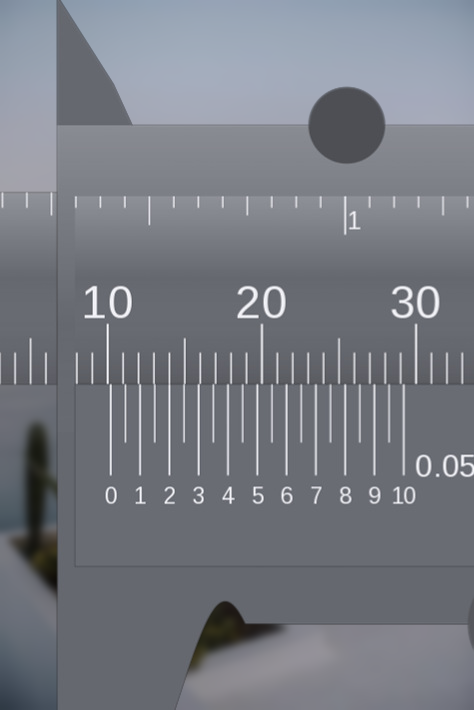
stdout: {"value": 10.2, "unit": "mm"}
